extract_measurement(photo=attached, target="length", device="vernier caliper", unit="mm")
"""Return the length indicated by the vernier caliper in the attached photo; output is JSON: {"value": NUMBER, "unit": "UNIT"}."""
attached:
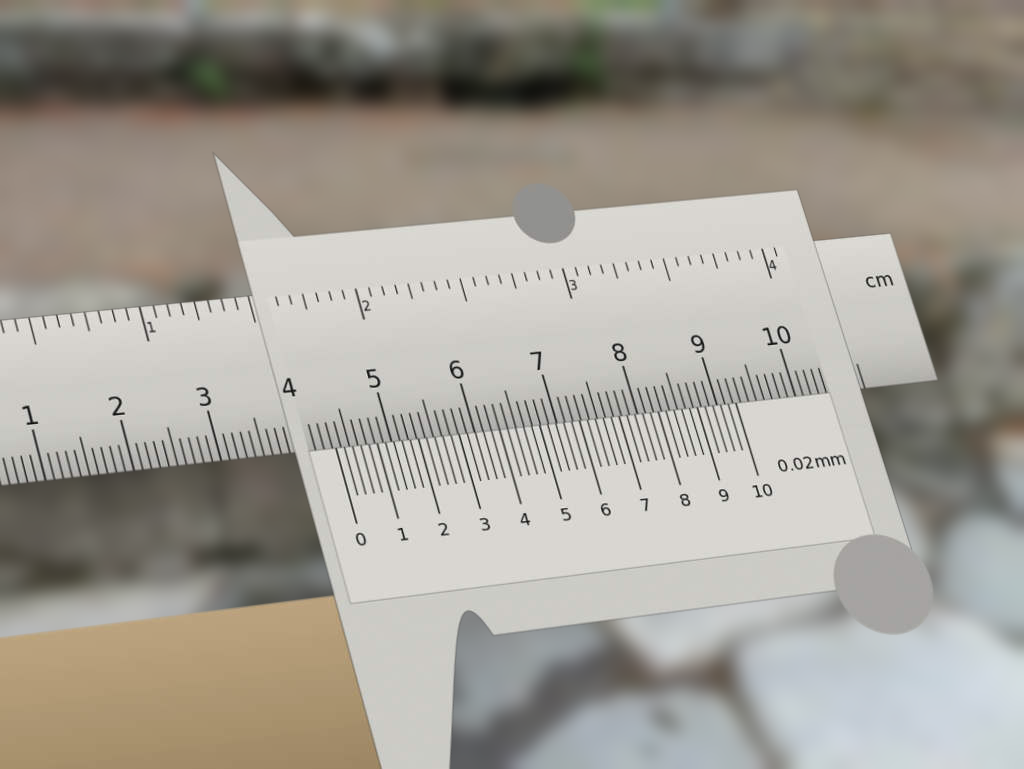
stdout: {"value": 43.4, "unit": "mm"}
